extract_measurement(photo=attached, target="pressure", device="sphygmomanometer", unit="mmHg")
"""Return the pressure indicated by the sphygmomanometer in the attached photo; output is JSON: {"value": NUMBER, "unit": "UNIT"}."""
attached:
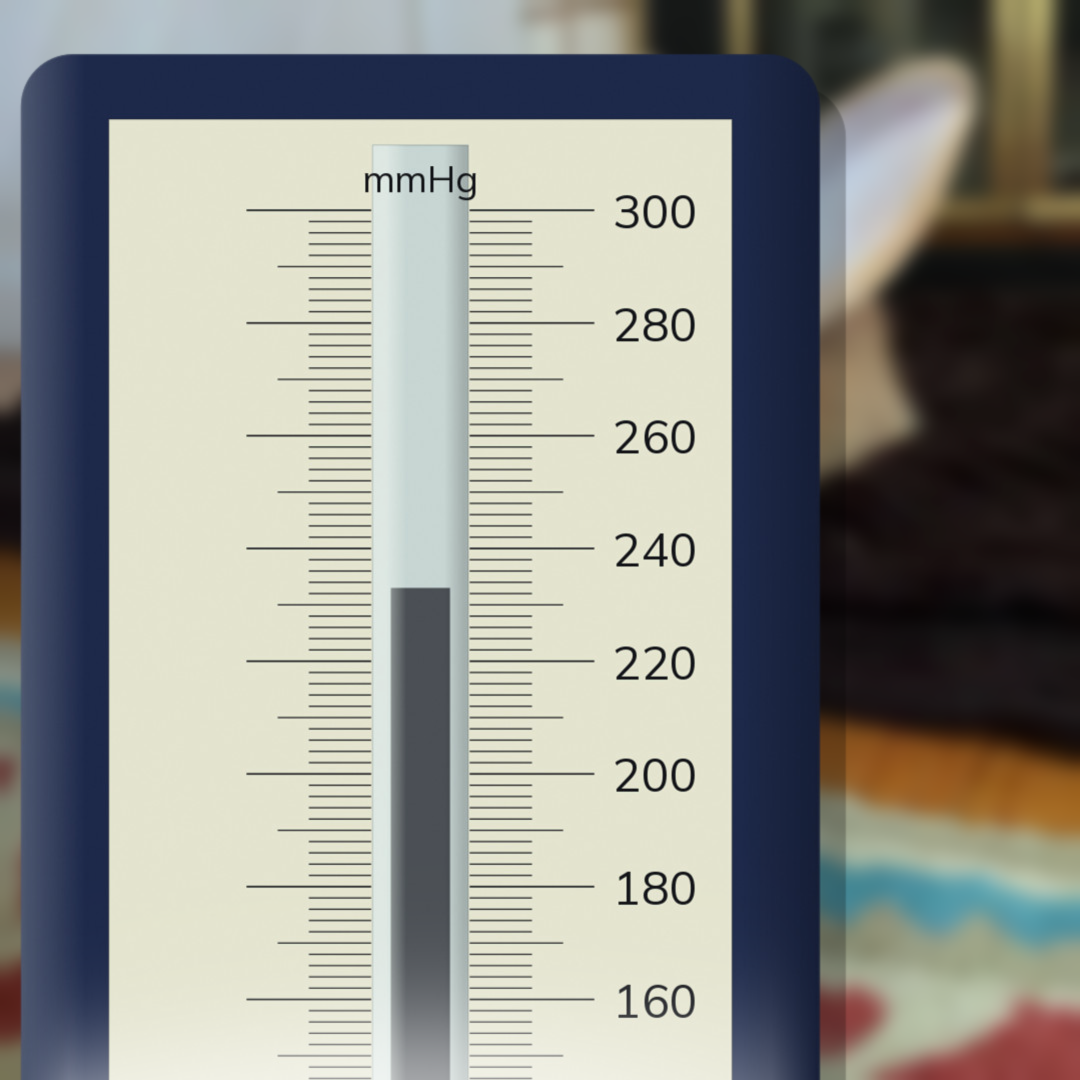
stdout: {"value": 233, "unit": "mmHg"}
